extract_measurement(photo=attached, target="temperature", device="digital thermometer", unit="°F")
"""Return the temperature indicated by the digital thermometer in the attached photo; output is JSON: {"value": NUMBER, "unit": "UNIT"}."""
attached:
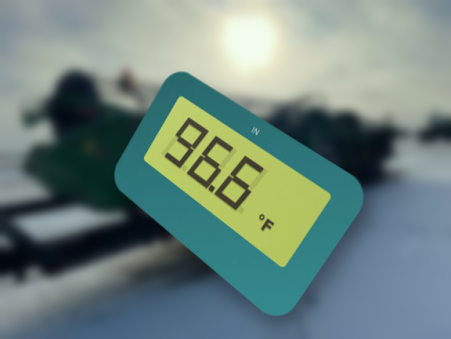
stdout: {"value": 96.6, "unit": "°F"}
